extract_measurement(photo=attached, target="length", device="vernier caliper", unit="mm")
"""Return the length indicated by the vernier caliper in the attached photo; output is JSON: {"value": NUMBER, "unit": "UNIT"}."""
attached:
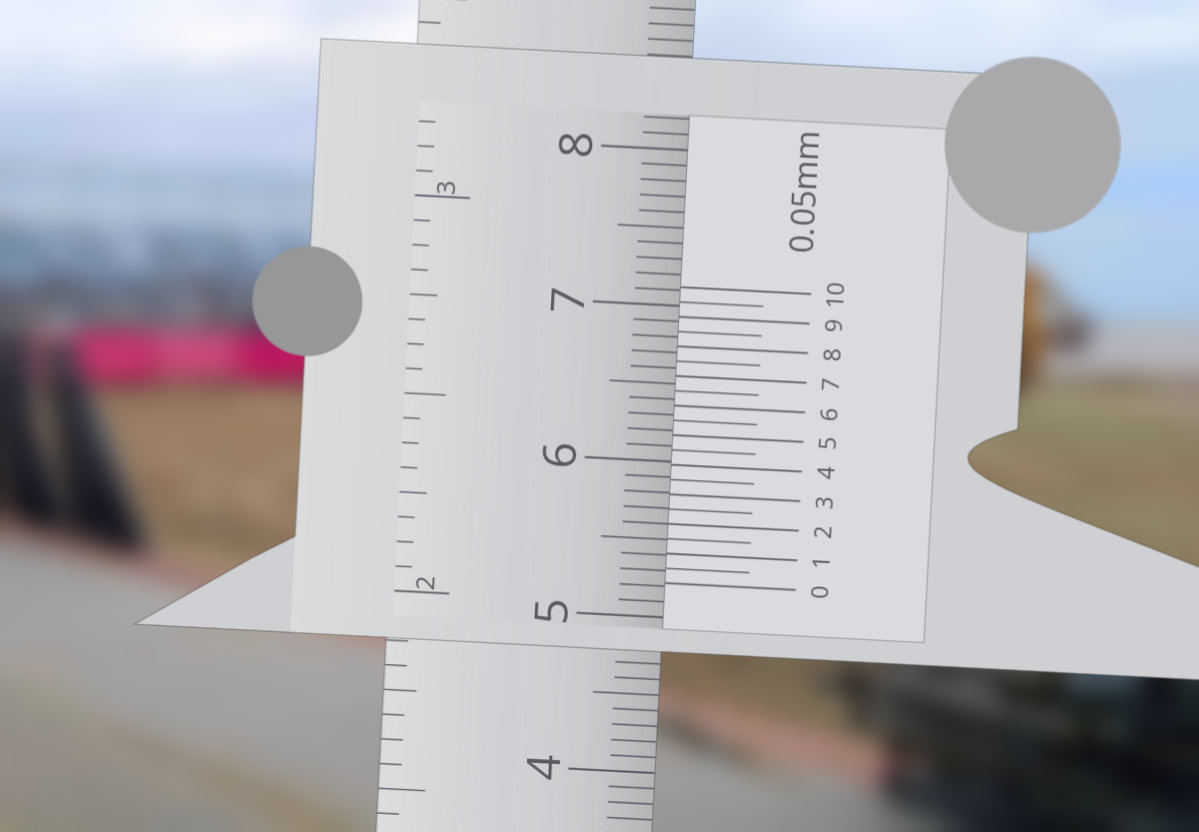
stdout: {"value": 52.2, "unit": "mm"}
